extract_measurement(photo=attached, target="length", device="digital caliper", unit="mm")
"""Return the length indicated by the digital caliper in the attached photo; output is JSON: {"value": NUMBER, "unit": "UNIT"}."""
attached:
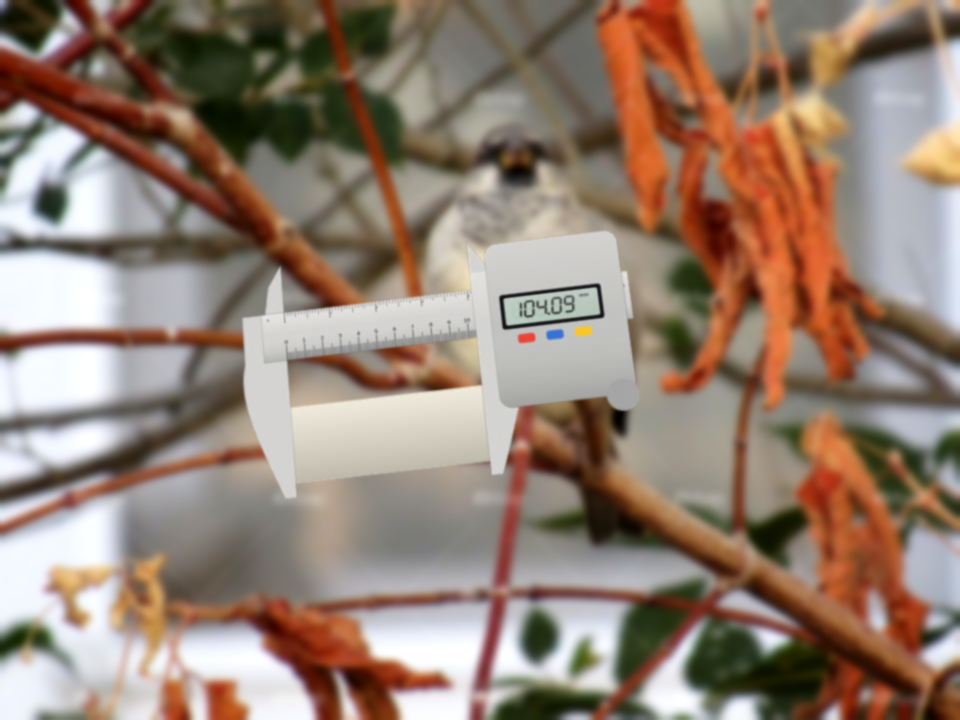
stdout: {"value": 104.09, "unit": "mm"}
